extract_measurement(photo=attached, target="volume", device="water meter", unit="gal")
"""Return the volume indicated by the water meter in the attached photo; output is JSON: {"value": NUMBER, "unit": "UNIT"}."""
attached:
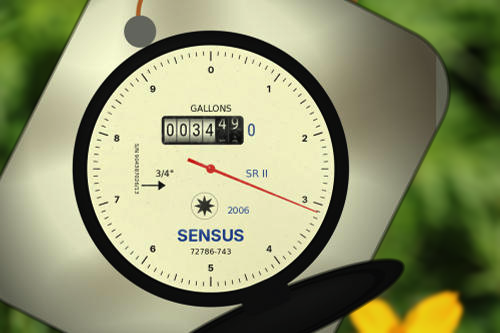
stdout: {"value": 34493.1, "unit": "gal"}
